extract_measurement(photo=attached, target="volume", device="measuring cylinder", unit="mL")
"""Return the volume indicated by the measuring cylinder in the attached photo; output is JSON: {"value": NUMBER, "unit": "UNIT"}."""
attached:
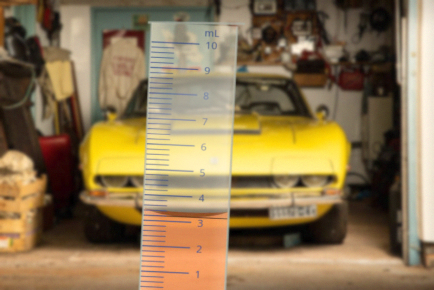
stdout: {"value": 3.2, "unit": "mL"}
